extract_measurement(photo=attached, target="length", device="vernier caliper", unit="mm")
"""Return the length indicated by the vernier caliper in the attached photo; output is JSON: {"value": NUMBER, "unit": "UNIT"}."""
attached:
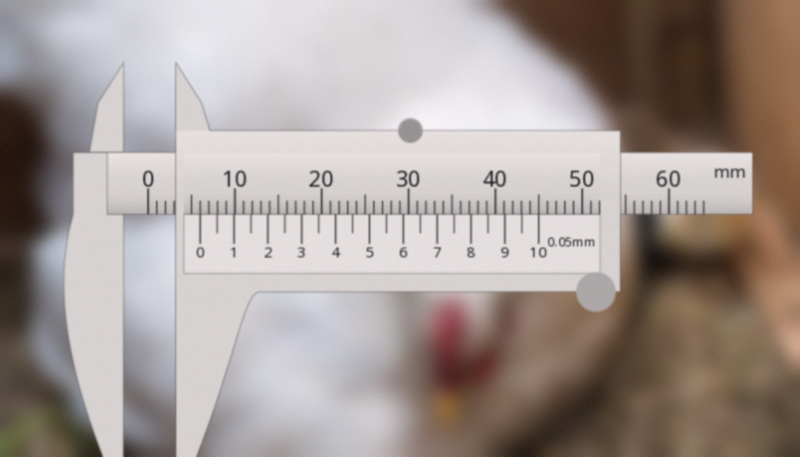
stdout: {"value": 6.0, "unit": "mm"}
